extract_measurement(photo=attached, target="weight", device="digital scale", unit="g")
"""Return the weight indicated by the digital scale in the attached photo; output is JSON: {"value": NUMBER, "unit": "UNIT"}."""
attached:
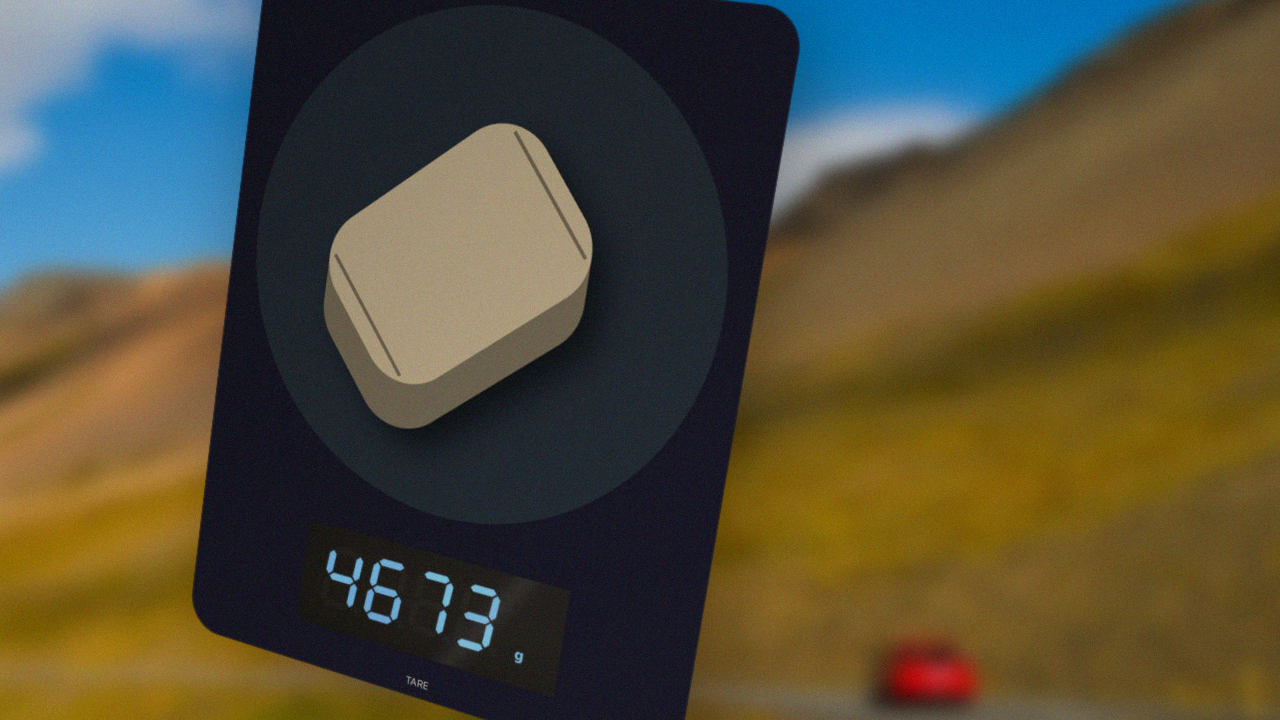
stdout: {"value": 4673, "unit": "g"}
